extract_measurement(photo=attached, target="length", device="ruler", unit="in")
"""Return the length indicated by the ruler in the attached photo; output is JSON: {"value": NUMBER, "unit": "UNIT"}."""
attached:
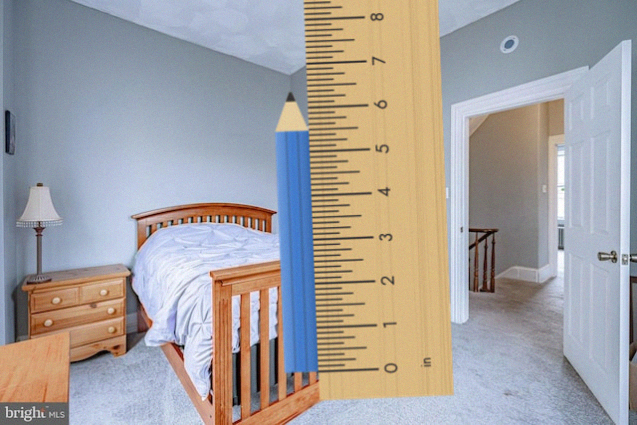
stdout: {"value": 6.375, "unit": "in"}
